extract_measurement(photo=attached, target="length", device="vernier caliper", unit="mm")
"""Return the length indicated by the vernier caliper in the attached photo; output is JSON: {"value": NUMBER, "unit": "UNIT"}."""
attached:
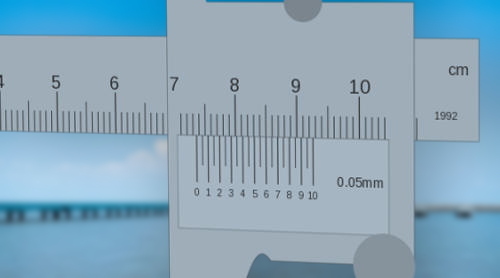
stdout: {"value": 73.6, "unit": "mm"}
